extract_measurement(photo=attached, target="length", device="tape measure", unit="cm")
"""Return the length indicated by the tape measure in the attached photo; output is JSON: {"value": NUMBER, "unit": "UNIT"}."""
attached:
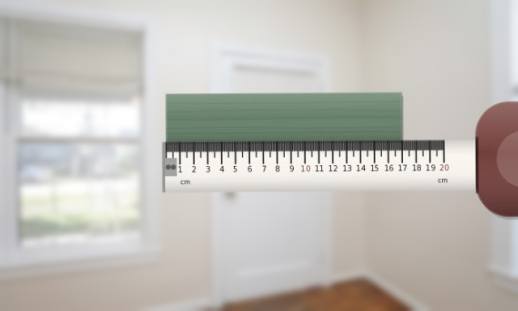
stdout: {"value": 17, "unit": "cm"}
